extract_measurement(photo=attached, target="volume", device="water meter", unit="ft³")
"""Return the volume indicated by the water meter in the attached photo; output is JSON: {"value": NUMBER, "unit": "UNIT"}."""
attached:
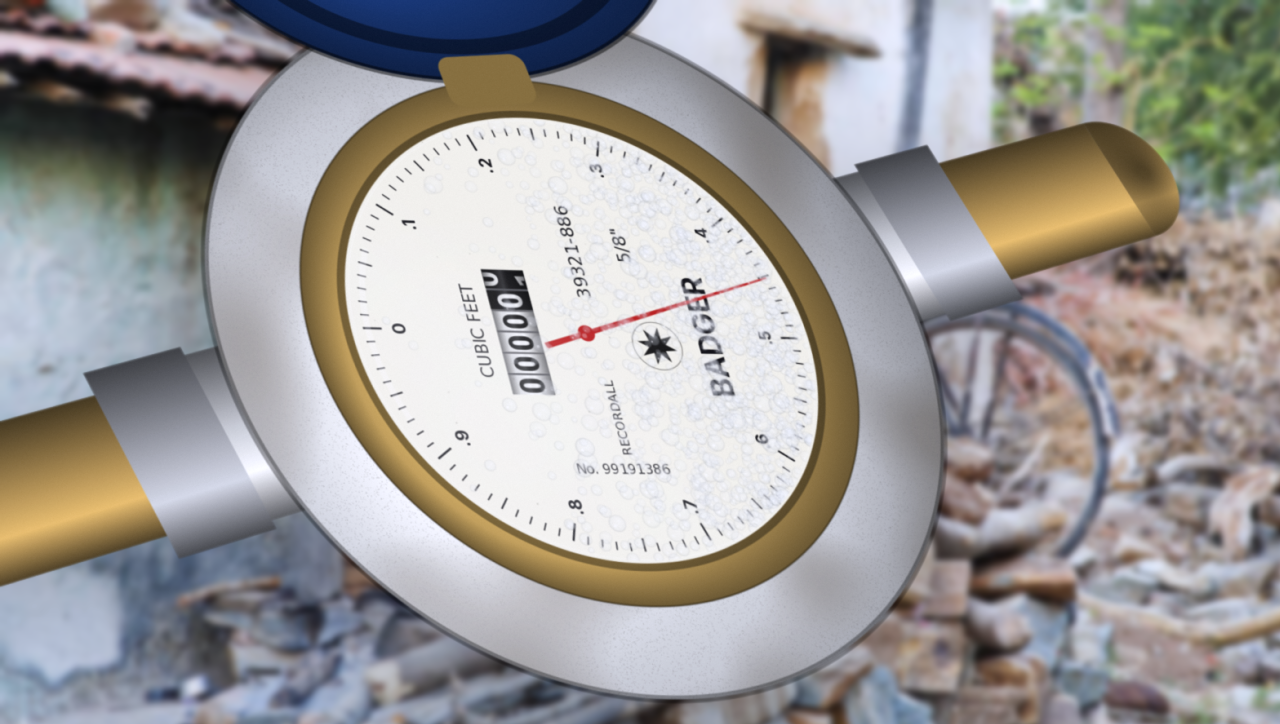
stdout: {"value": 0.45, "unit": "ft³"}
